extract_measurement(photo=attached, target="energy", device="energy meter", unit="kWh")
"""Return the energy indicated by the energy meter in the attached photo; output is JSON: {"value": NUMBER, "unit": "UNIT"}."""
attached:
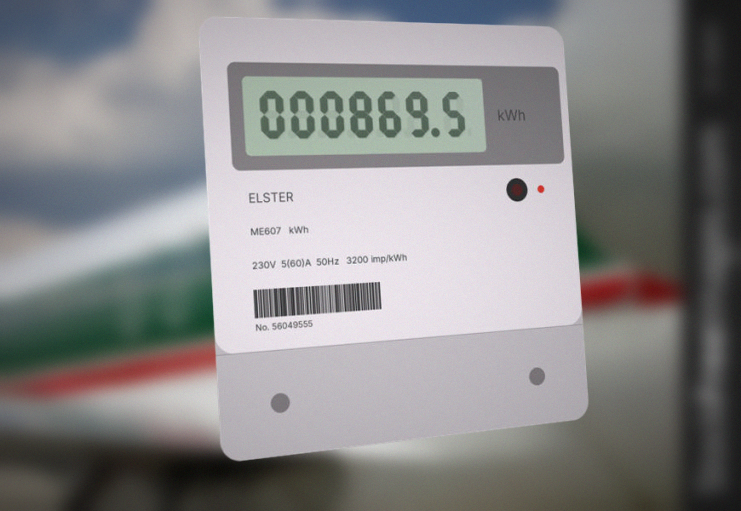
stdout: {"value": 869.5, "unit": "kWh"}
